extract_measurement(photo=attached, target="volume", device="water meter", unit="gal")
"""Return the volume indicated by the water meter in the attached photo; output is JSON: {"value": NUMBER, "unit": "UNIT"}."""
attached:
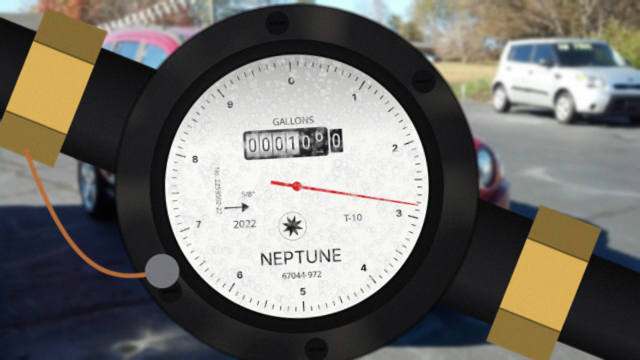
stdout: {"value": 1062.8, "unit": "gal"}
